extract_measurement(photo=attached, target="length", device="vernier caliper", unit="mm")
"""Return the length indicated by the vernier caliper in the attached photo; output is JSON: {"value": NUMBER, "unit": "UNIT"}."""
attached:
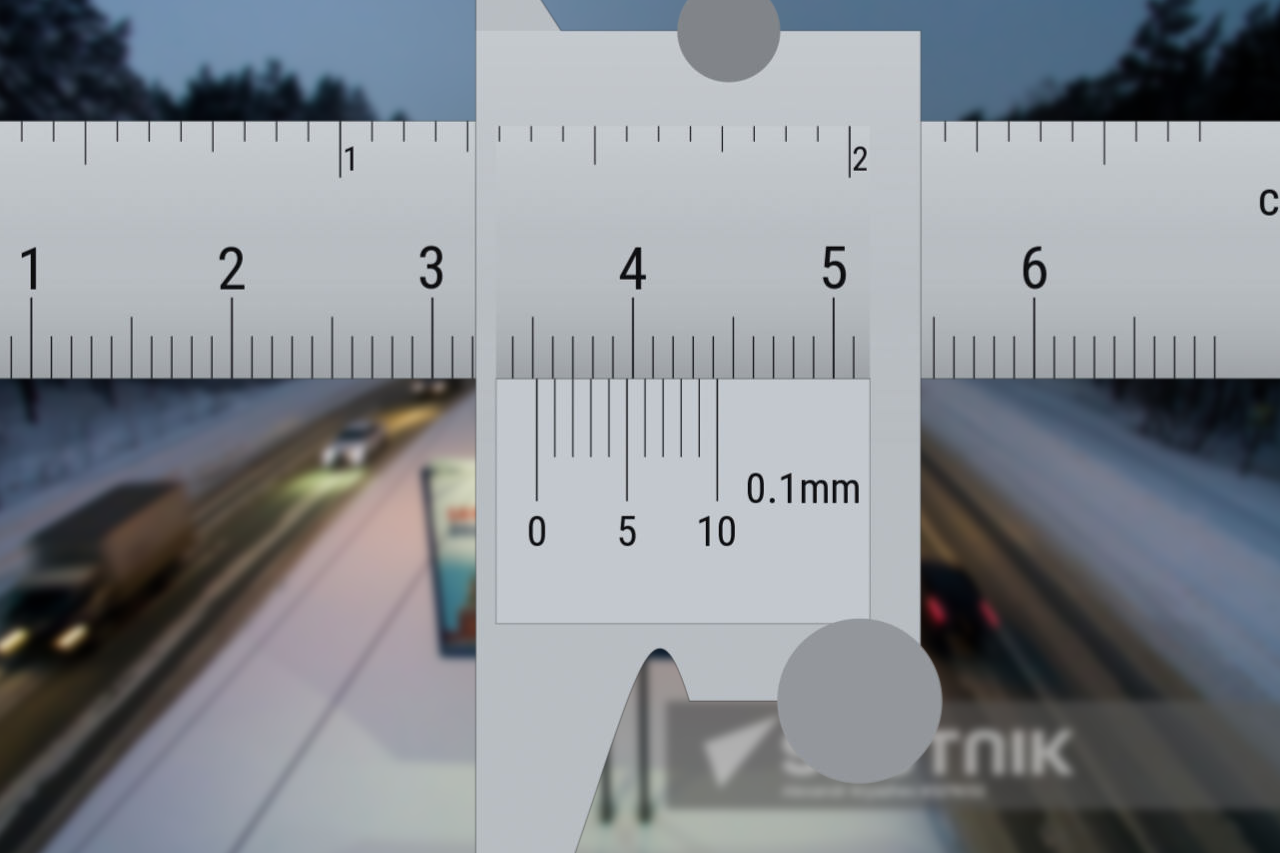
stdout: {"value": 35.2, "unit": "mm"}
